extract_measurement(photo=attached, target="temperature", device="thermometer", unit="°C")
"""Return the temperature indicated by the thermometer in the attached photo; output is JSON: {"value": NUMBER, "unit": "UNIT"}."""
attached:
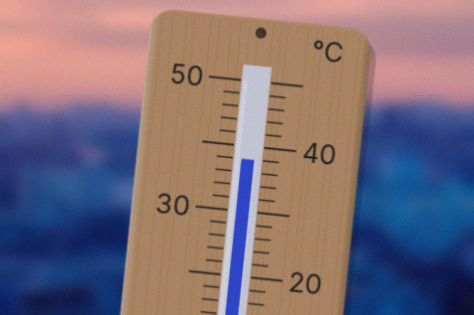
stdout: {"value": 38, "unit": "°C"}
